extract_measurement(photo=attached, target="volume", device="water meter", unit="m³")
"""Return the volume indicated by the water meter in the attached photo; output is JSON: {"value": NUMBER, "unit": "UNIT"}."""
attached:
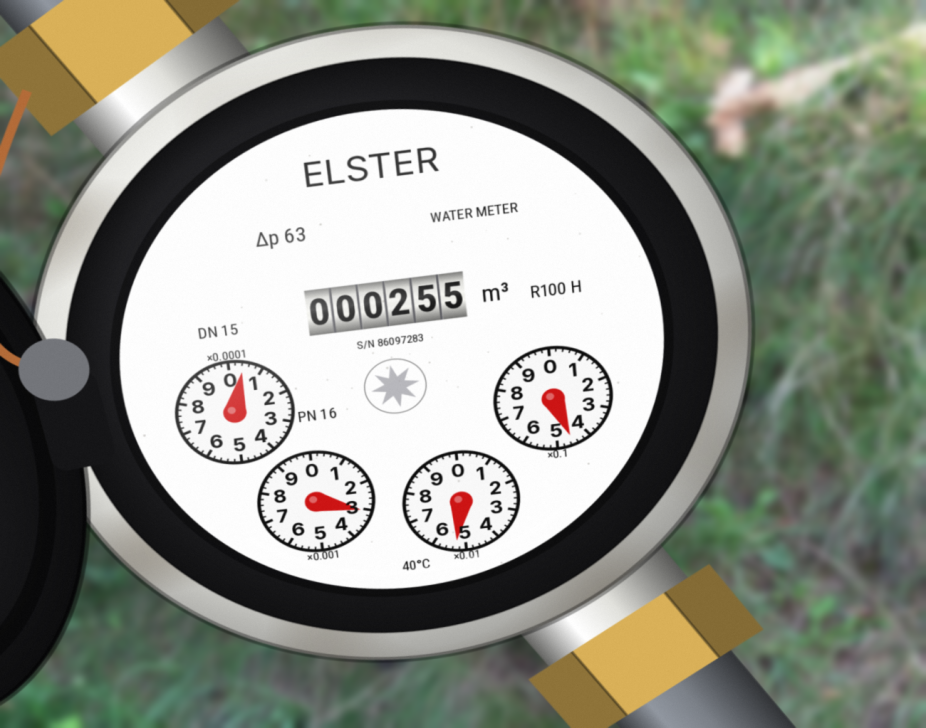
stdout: {"value": 255.4530, "unit": "m³"}
